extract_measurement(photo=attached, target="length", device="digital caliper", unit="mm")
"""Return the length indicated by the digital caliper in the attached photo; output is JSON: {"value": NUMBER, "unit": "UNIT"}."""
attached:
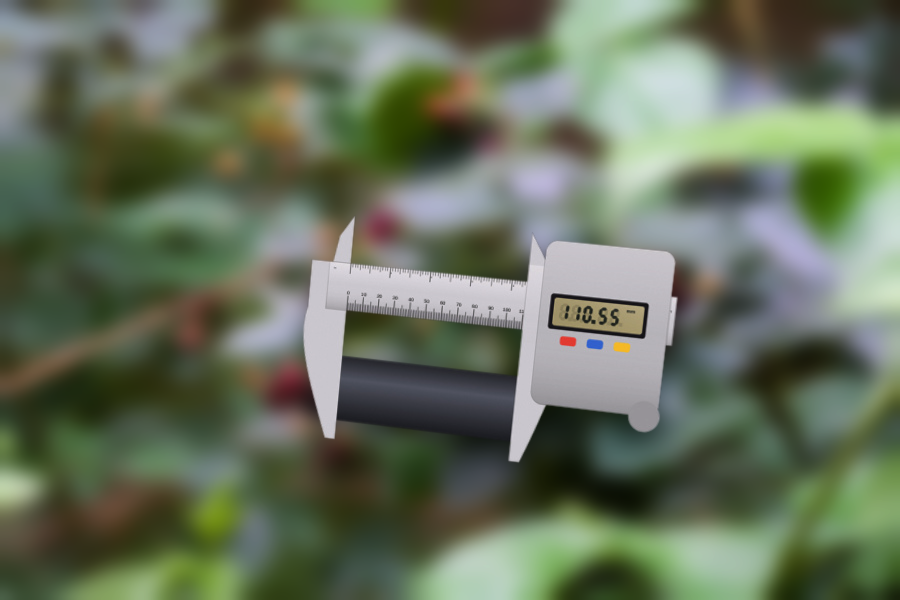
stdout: {"value": 110.55, "unit": "mm"}
